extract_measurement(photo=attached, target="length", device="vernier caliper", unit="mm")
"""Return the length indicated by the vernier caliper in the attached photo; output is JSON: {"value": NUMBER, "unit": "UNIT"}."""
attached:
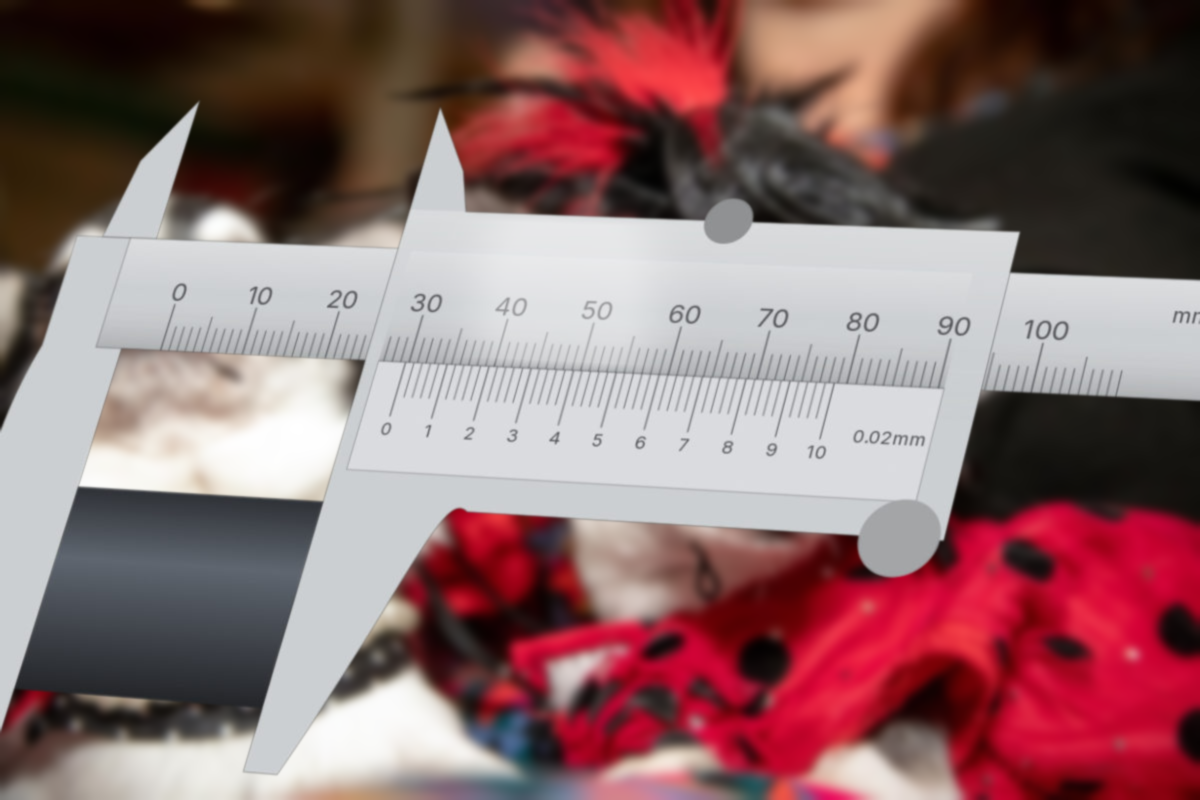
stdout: {"value": 29.6, "unit": "mm"}
